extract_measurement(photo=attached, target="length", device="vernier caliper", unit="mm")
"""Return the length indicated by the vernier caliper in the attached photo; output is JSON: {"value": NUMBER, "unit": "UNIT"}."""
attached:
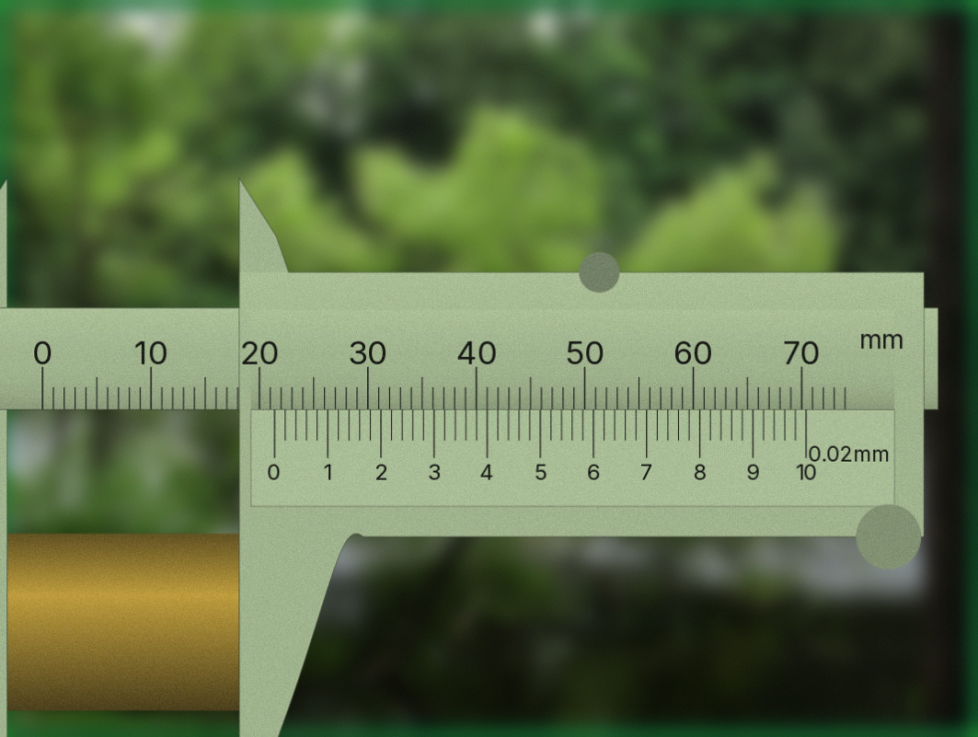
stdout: {"value": 21.4, "unit": "mm"}
